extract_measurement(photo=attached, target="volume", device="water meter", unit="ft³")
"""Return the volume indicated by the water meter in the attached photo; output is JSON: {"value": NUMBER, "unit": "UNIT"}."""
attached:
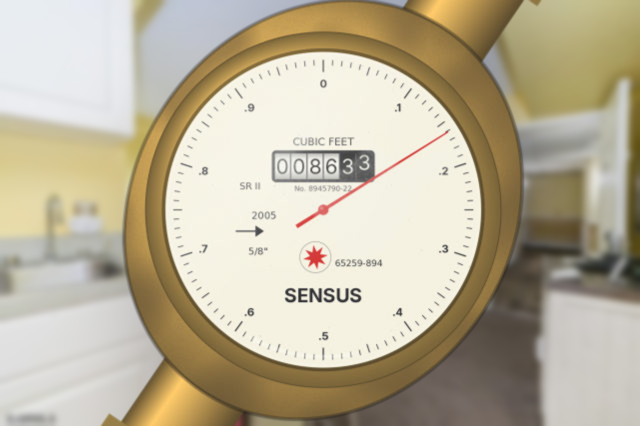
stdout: {"value": 8633.16, "unit": "ft³"}
